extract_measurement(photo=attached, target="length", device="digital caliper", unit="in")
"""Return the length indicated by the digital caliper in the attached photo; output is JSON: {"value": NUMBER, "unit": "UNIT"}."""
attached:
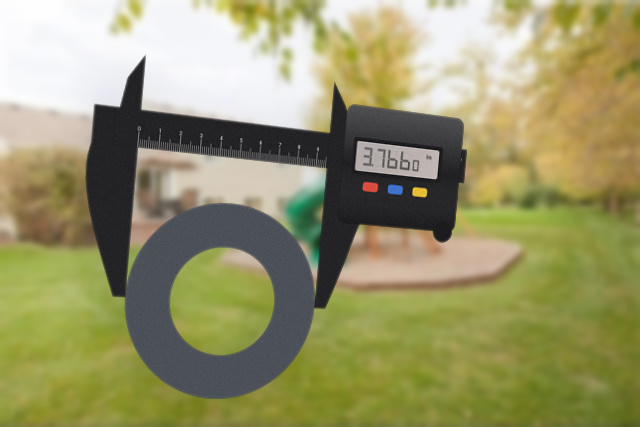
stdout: {"value": 3.7660, "unit": "in"}
